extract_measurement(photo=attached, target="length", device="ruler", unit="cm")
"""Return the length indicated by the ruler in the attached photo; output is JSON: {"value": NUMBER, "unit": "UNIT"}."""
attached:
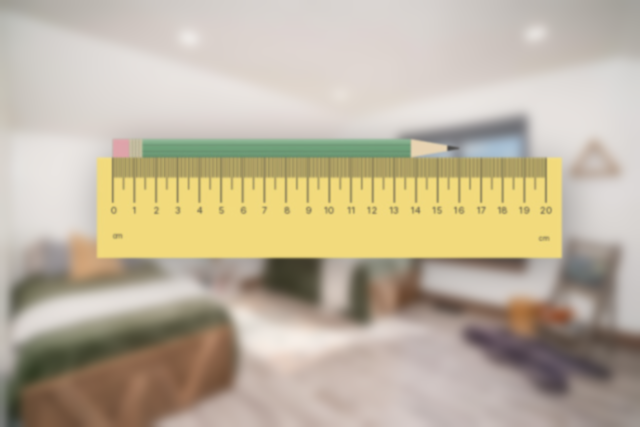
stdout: {"value": 16, "unit": "cm"}
